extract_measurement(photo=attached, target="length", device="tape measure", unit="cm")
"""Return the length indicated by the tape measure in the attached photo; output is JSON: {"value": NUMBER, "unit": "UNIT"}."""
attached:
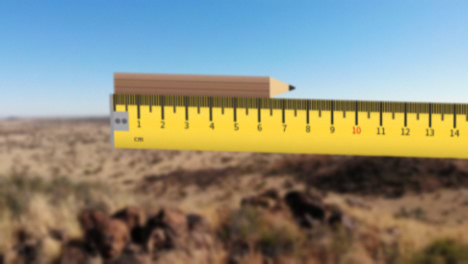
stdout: {"value": 7.5, "unit": "cm"}
